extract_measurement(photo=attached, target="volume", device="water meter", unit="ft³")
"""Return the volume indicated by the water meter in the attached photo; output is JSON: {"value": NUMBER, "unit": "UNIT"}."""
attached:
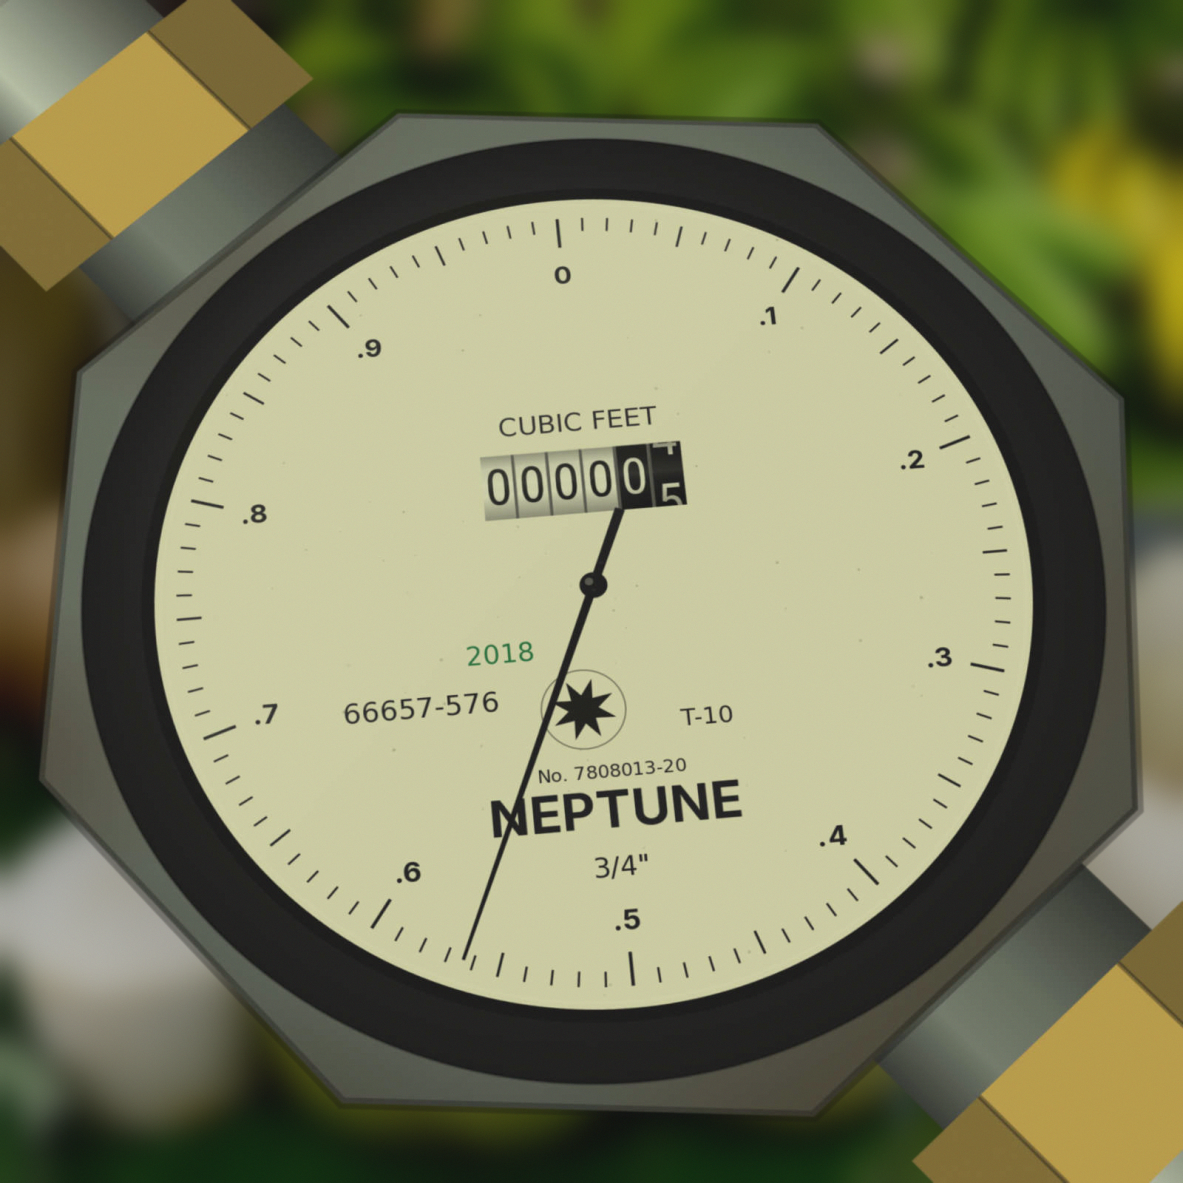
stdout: {"value": 4.56, "unit": "ft³"}
